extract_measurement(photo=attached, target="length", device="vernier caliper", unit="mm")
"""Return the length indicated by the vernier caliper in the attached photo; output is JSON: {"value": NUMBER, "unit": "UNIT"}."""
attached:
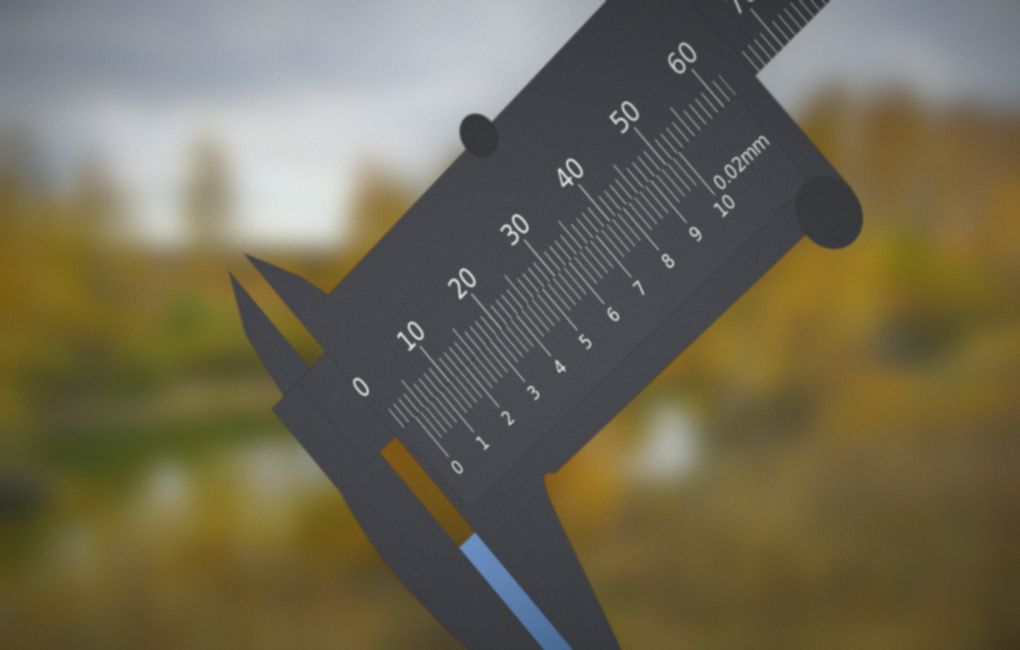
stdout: {"value": 3.2, "unit": "mm"}
